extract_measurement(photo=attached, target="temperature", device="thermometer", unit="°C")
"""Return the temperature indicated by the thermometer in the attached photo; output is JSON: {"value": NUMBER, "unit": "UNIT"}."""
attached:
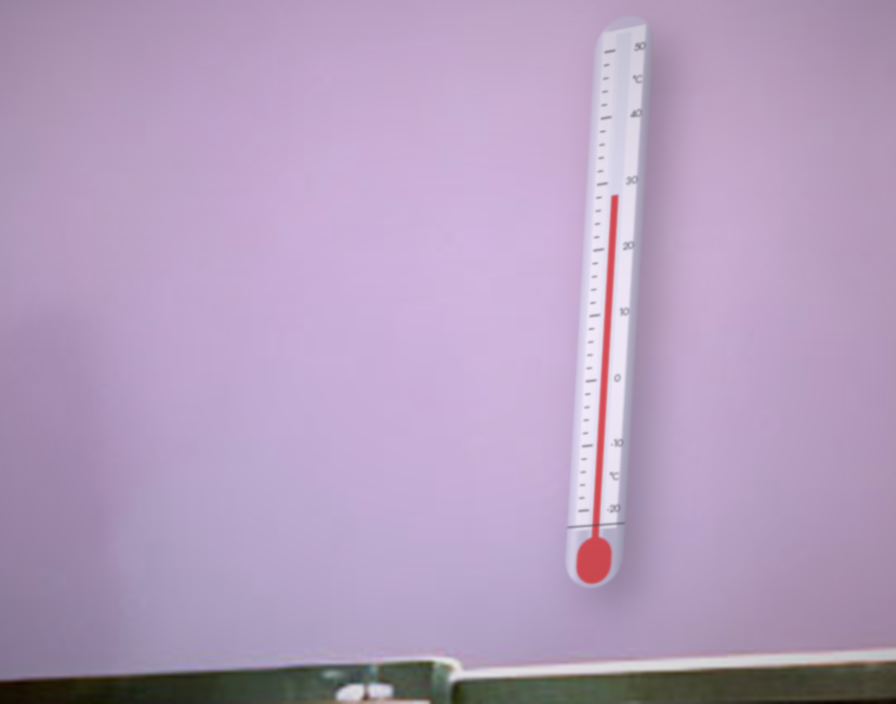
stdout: {"value": 28, "unit": "°C"}
